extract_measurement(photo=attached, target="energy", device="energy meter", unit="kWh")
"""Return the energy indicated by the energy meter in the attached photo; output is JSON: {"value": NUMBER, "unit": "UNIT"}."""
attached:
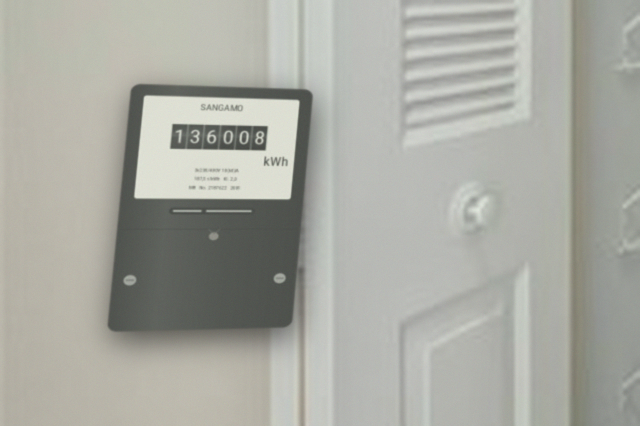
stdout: {"value": 136008, "unit": "kWh"}
